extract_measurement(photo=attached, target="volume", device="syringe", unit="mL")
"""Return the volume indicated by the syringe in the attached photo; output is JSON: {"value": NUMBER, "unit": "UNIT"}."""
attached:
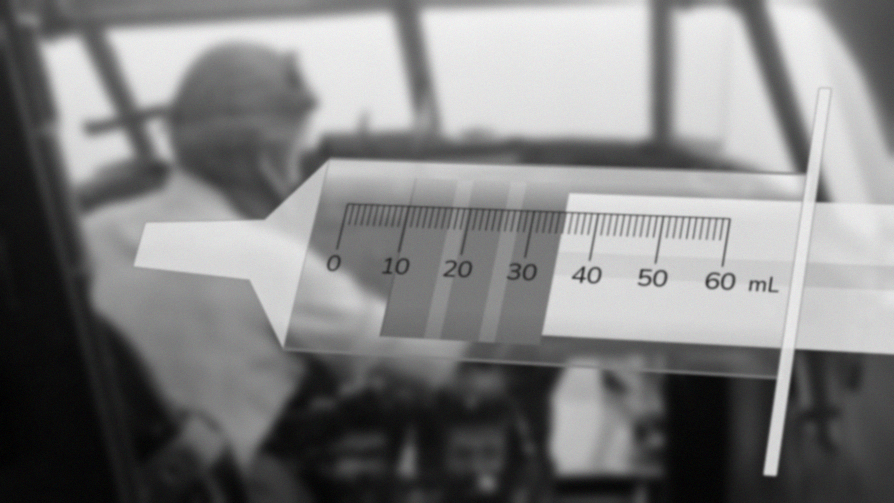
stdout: {"value": 10, "unit": "mL"}
